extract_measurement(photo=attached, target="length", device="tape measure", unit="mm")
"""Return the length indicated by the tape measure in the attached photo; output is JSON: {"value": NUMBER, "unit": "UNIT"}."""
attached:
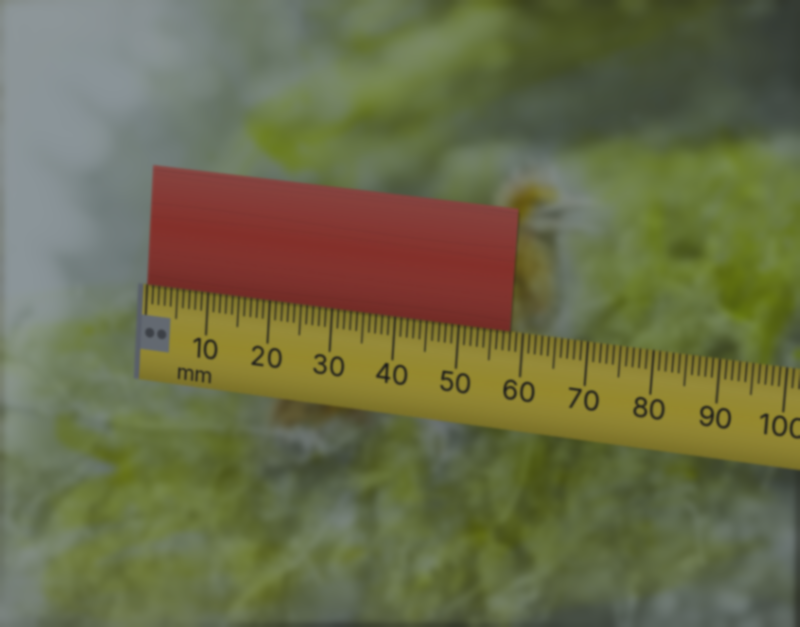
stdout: {"value": 58, "unit": "mm"}
